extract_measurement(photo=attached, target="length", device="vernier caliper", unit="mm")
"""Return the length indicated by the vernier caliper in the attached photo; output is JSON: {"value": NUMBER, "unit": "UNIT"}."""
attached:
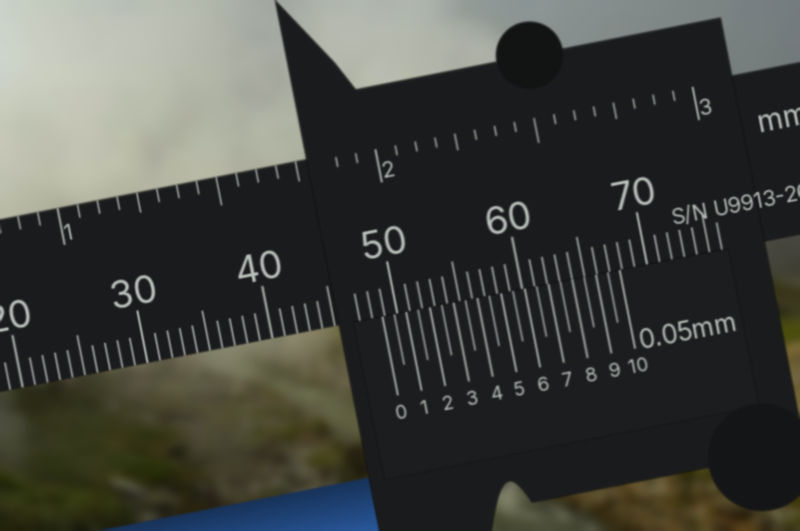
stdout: {"value": 48.8, "unit": "mm"}
